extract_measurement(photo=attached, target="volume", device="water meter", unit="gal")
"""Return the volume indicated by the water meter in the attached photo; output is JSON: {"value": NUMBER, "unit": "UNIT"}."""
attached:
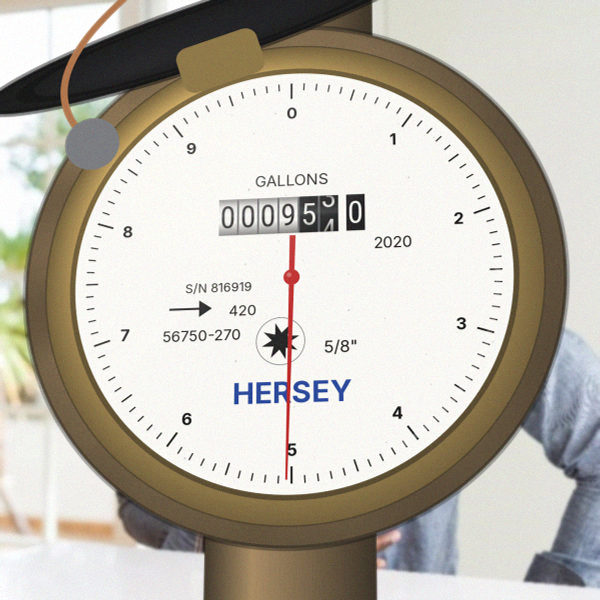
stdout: {"value": 9535.0, "unit": "gal"}
